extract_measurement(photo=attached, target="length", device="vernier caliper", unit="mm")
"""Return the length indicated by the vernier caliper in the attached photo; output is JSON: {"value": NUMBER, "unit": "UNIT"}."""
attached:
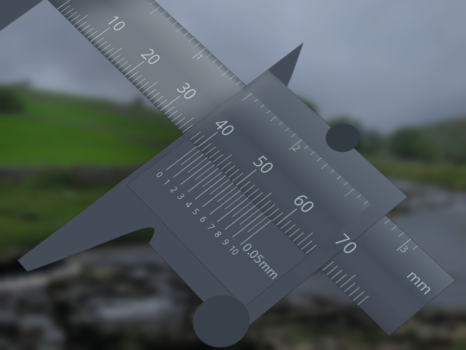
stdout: {"value": 39.8, "unit": "mm"}
